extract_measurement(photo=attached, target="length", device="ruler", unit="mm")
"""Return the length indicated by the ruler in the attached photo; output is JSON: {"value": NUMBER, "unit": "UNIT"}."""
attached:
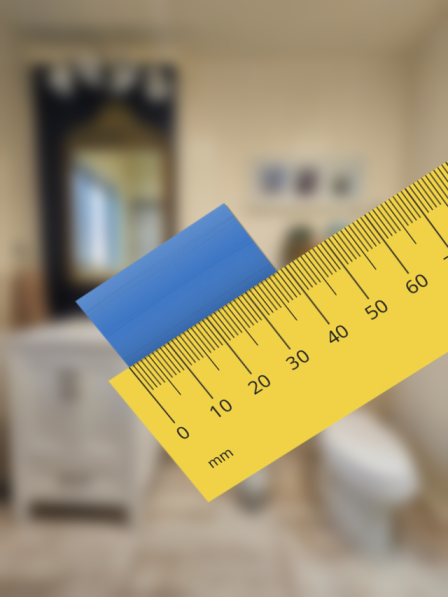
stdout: {"value": 38, "unit": "mm"}
